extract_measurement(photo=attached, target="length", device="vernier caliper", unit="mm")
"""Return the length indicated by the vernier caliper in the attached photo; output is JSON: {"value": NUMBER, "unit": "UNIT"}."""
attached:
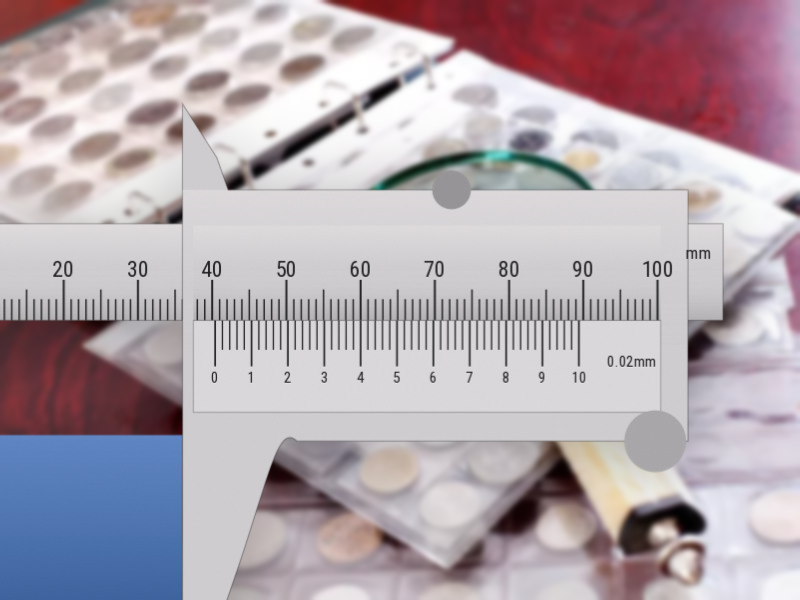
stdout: {"value": 40.4, "unit": "mm"}
